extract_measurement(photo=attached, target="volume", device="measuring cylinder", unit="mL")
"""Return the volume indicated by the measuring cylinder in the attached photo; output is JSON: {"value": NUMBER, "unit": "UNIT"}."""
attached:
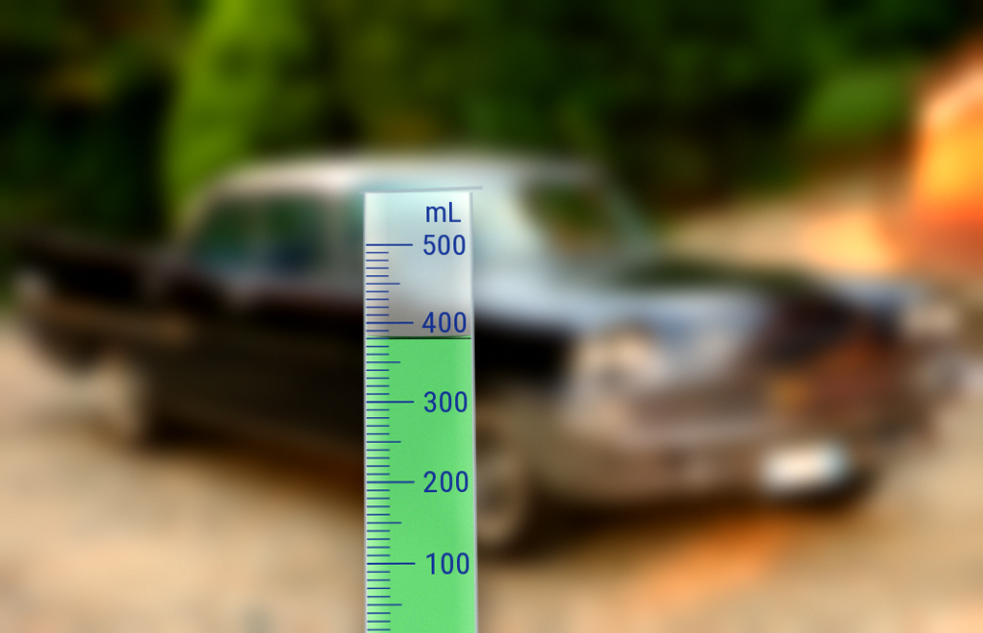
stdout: {"value": 380, "unit": "mL"}
